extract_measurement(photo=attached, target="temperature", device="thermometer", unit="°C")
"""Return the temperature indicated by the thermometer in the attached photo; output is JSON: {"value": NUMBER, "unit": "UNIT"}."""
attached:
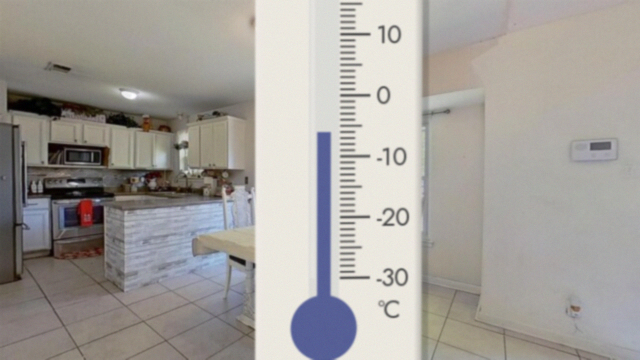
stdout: {"value": -6, "unit": "°C"}
